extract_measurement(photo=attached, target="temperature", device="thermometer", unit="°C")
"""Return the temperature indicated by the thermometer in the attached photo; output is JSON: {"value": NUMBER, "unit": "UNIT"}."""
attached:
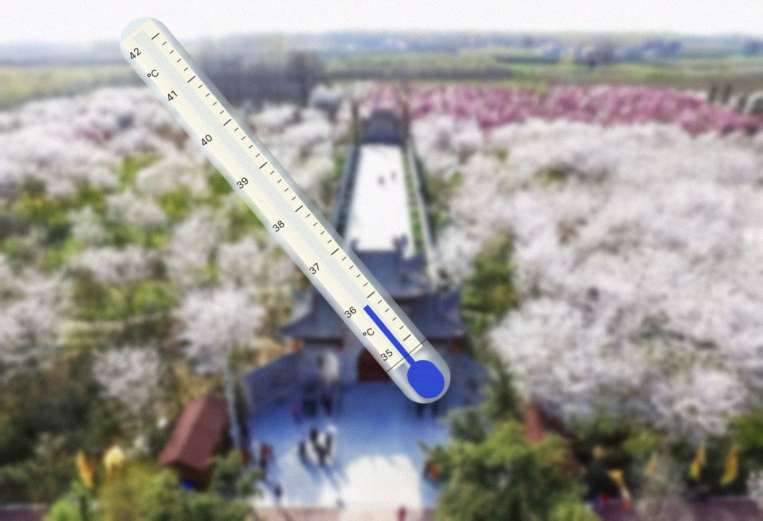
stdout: {"value": 35.9, "unit": "°C"}
